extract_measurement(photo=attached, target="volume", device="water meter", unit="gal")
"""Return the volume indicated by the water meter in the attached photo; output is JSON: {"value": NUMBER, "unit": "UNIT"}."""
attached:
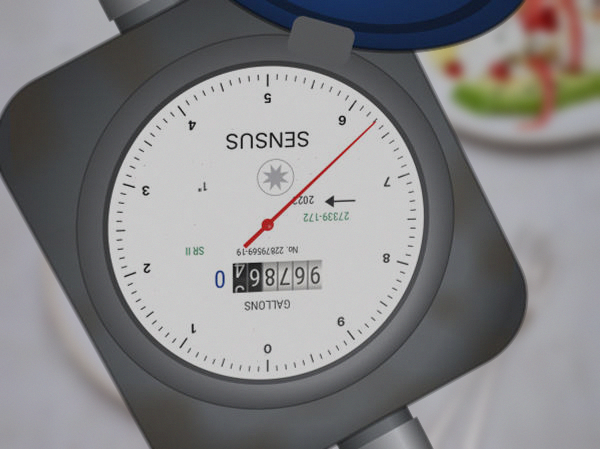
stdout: {"value": 9678636.3, "unit": "gal"}
